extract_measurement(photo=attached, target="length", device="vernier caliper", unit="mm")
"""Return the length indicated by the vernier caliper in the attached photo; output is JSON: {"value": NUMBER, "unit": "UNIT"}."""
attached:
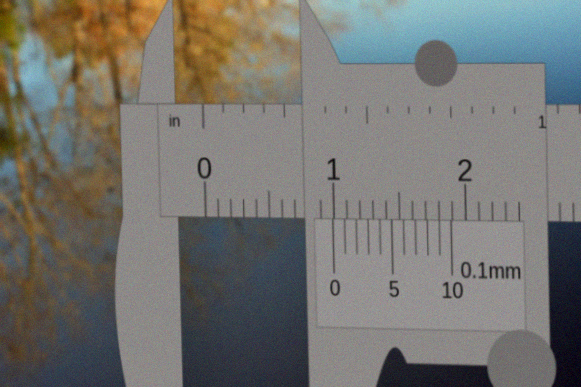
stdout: {"value": 9.9, "unit": "mm"}
